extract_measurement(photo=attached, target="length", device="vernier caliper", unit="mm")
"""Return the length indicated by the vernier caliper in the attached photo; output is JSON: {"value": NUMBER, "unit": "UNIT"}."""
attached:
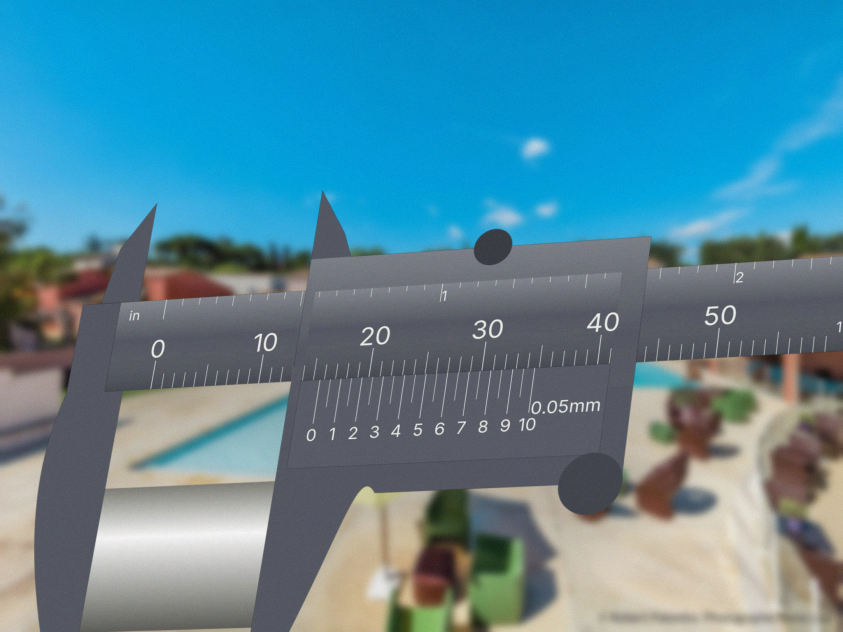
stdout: {"value": 15.6, "unit": "mm"}
